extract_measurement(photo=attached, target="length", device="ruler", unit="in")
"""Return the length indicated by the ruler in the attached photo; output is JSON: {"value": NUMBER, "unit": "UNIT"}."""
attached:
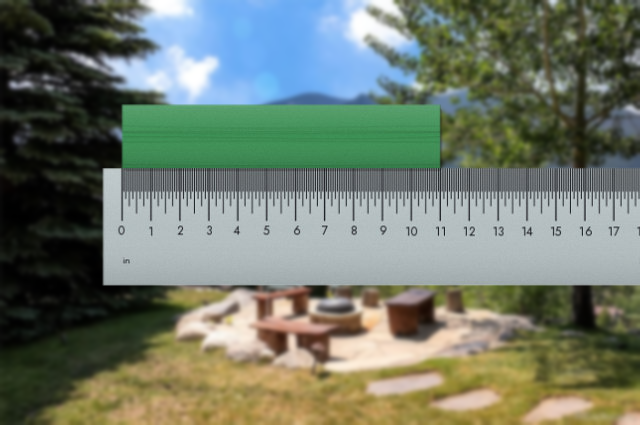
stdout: {"value": 11, "unit": "in"}
